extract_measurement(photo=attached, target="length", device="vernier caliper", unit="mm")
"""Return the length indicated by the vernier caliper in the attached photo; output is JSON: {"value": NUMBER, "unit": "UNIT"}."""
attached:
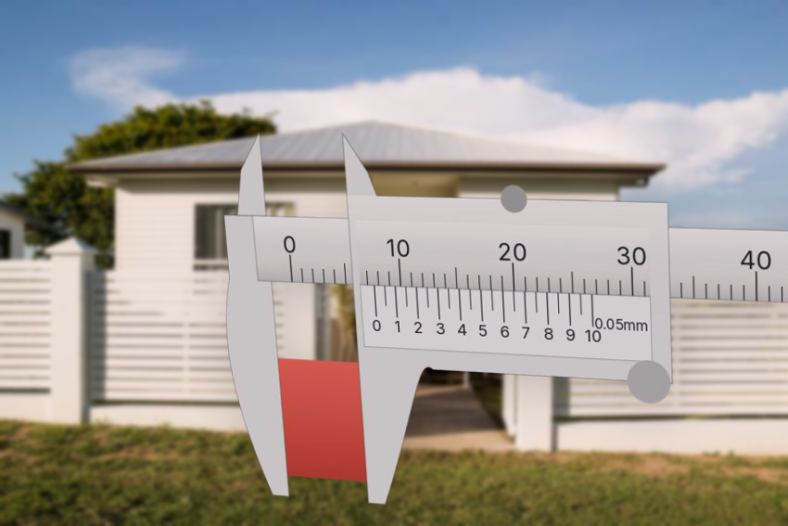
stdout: {"value": 7.6, "unit": "mm"}
